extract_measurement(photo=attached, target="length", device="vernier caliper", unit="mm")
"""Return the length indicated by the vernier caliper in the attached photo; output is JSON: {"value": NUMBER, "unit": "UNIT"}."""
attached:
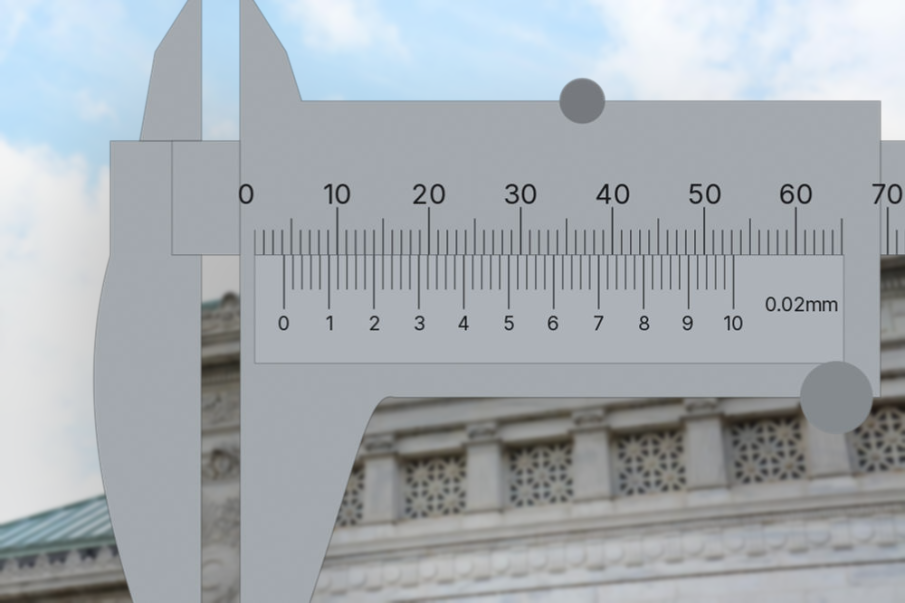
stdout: {"value": 4.2, "unit": "mm"}
